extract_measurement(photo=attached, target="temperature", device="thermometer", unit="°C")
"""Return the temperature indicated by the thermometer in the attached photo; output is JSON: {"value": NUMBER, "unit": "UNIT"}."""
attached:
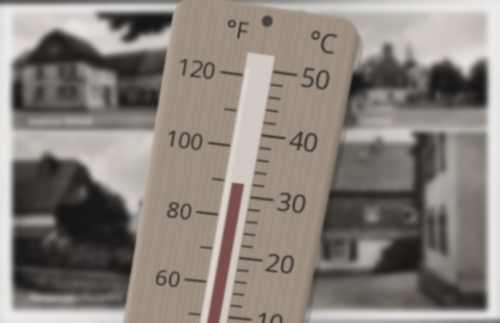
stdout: {"value": 32, "unit": "°C"}
